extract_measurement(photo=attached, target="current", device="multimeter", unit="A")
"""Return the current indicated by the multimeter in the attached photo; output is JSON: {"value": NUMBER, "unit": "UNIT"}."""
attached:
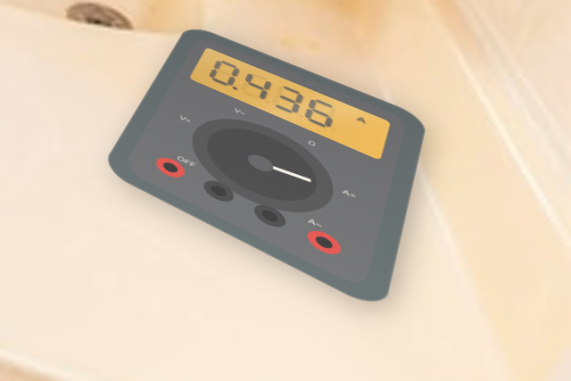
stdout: {"value": 0.436, "unit": "A"}
